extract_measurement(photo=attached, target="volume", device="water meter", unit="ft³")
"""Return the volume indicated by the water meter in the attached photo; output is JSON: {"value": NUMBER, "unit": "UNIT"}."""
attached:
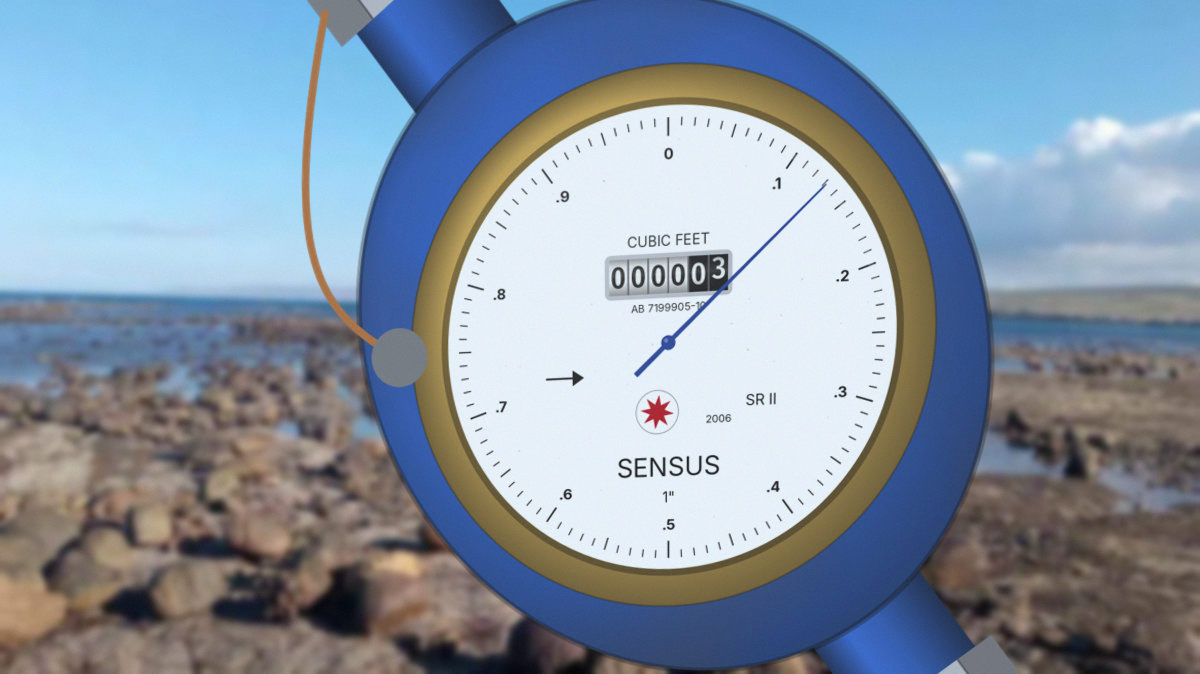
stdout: {"value": 3.13, "unit": "ft³"}
